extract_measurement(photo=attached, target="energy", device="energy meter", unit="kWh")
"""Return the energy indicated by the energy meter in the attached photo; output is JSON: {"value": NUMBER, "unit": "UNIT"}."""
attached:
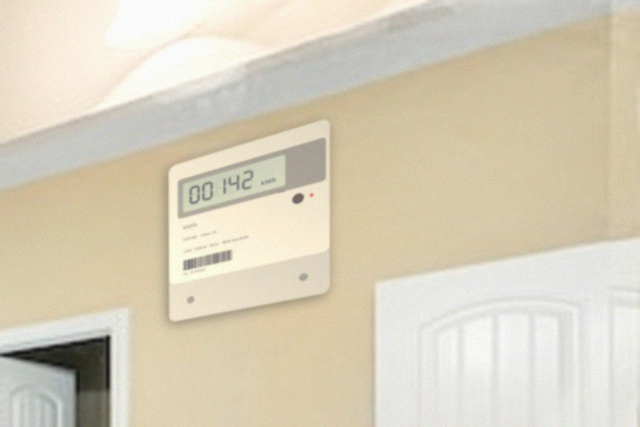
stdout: {"value": 142, "unit": "kWh"}
